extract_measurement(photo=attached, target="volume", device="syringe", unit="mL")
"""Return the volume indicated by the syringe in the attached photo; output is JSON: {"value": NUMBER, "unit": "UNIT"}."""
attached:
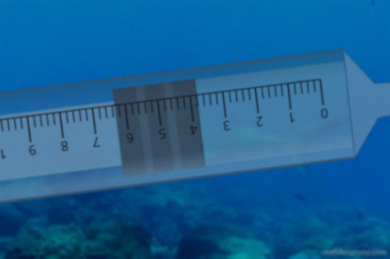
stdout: {"value": 3.8, "unit": "mL"}
